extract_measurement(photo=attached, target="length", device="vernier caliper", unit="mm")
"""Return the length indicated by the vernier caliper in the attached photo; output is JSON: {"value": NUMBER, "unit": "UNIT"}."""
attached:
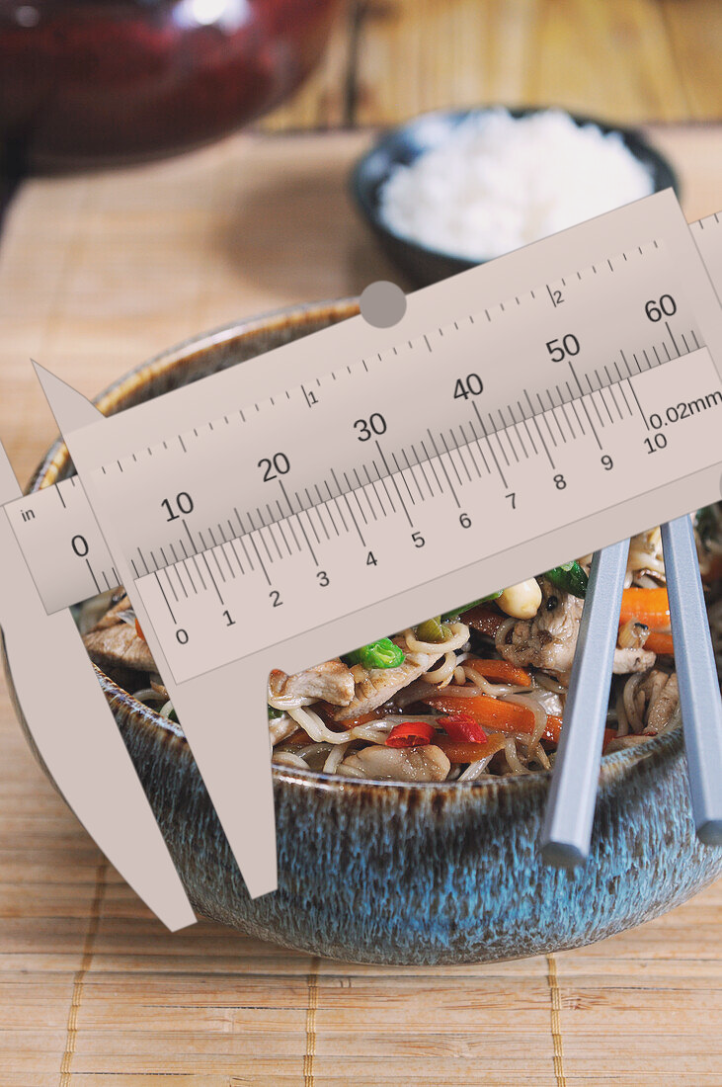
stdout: {"value": 5.6, "unit": "mm"}
